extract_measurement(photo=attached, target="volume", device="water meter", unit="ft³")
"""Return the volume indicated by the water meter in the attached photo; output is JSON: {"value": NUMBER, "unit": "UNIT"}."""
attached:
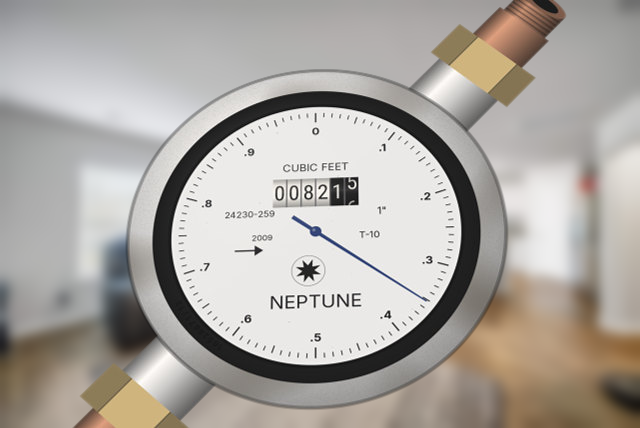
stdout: {"value": 8215.35, "unit": "ft³"}
